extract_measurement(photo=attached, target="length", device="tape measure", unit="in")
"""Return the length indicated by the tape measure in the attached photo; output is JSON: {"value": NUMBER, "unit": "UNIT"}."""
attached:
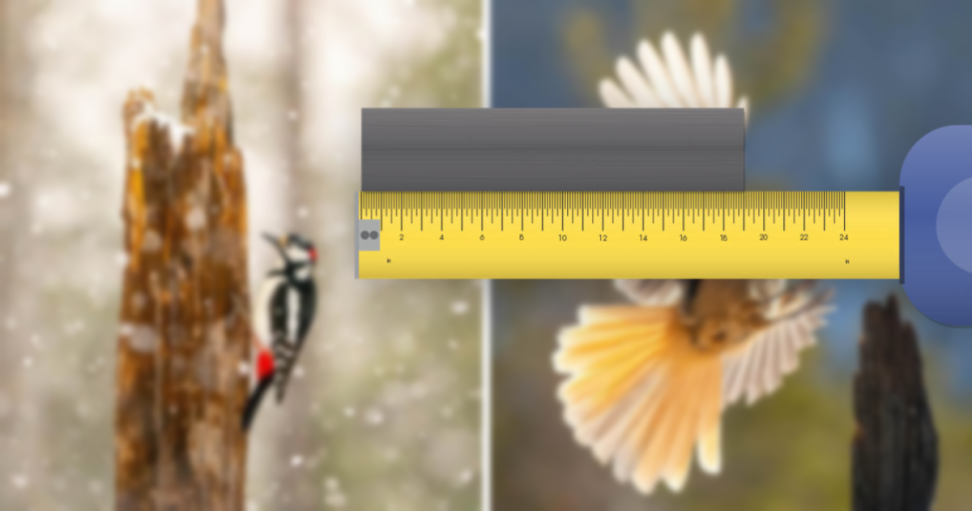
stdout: {"value": 19, "unit": "in"}
